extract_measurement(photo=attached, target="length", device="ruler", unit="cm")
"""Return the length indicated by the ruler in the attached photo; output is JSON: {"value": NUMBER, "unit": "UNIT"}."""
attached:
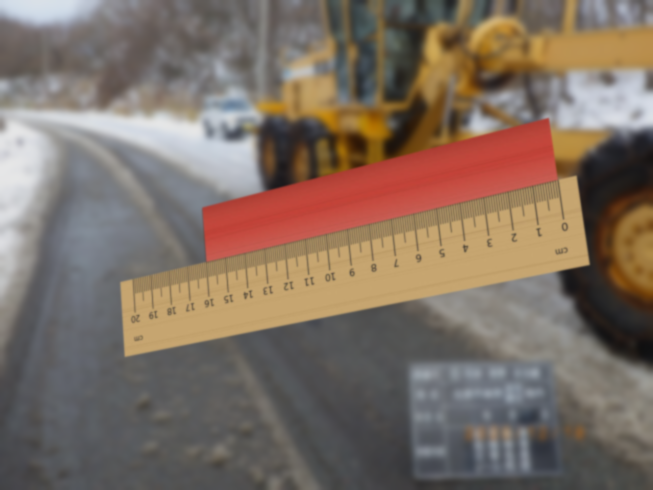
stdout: {"value": 16, "unit": "cm"}
